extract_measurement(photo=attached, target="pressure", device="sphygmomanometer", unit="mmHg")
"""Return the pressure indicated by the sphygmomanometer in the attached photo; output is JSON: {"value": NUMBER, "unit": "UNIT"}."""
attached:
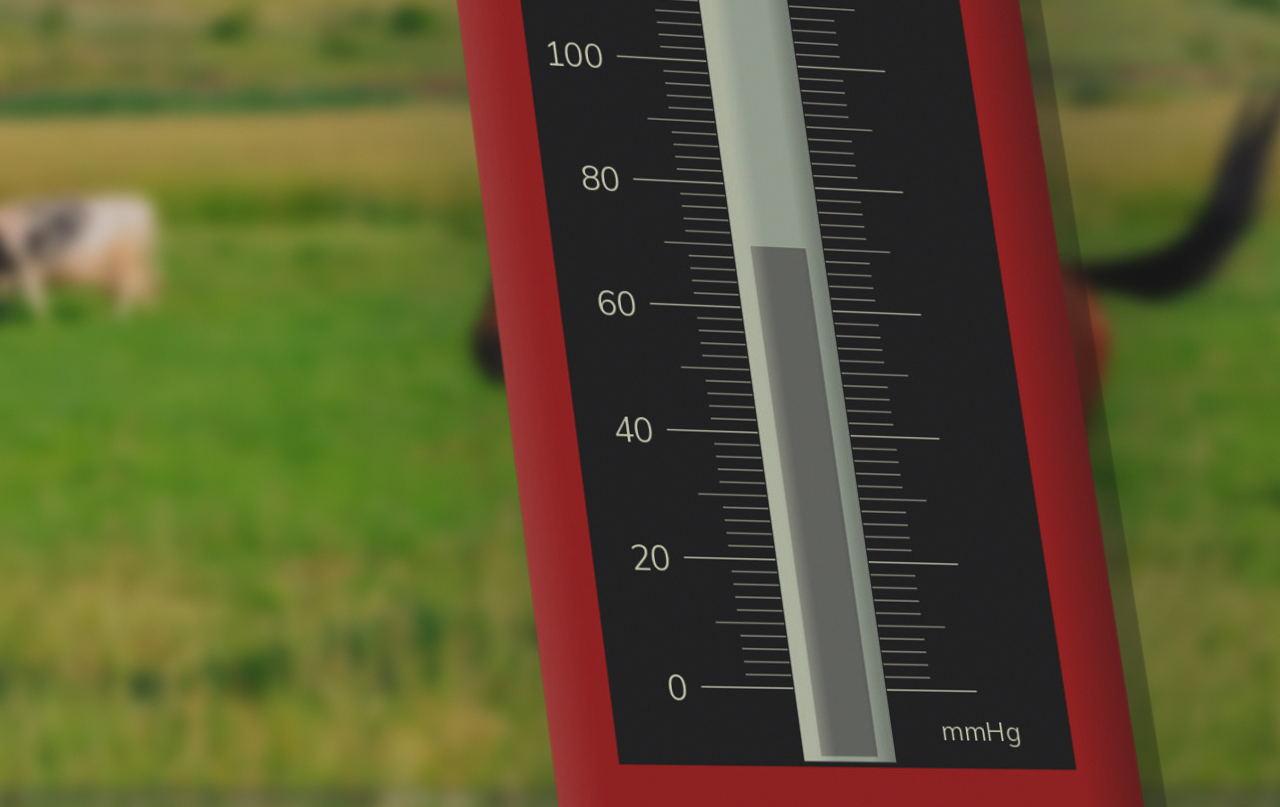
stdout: {"value": 70, "unit": "mmHg"}
